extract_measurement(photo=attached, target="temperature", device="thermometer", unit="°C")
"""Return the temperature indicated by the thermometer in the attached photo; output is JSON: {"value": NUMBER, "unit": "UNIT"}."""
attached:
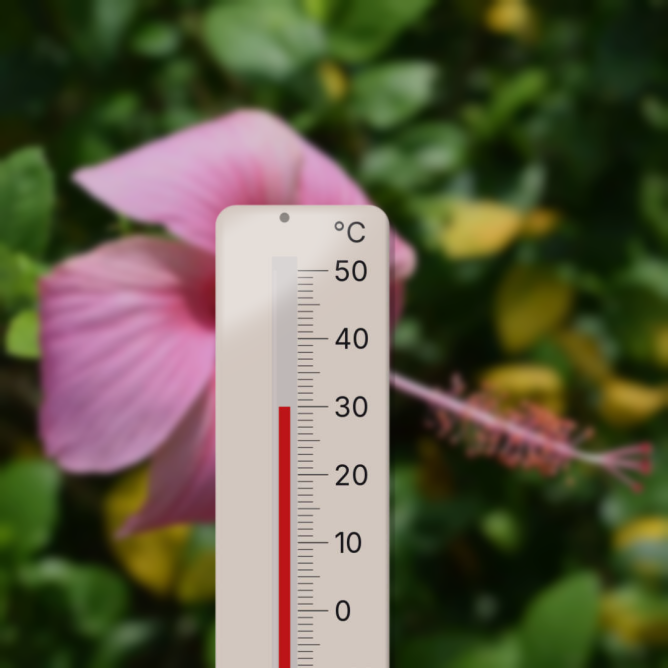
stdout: {"value": 30, "unit": "°C"}
